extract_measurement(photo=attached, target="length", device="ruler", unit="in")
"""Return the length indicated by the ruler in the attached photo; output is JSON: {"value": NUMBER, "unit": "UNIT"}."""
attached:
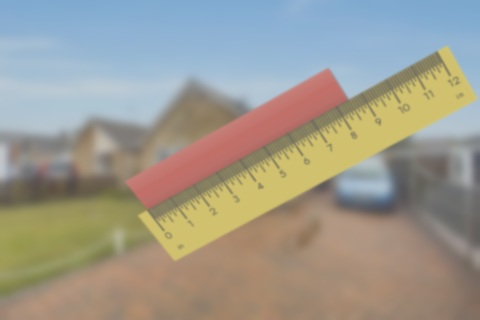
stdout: {"value": 8.5, "unit": "in"}
